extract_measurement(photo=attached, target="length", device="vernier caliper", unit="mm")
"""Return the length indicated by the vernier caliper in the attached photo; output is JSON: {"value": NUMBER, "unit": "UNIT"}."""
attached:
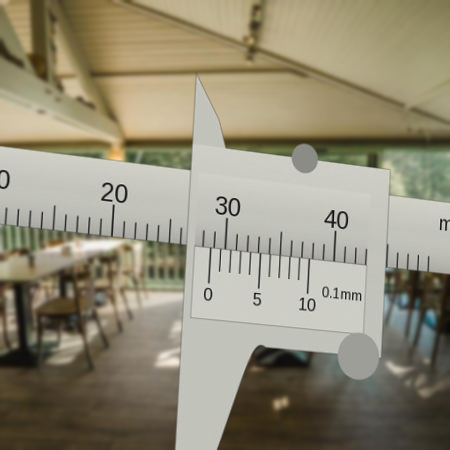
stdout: {"value": 28.7, "unit": "mm"}
